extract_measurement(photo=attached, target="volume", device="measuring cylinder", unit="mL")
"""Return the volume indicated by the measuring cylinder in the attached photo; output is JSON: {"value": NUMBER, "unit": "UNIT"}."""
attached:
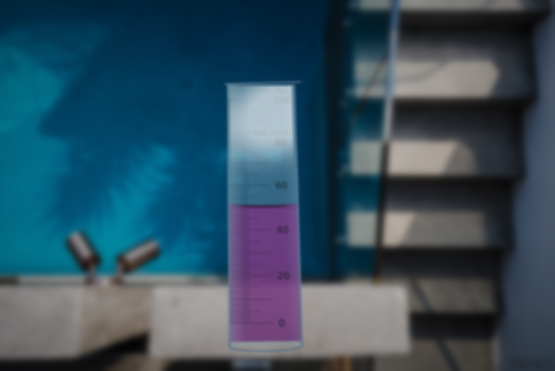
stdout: {"value": 50, "unit": "mL"}
